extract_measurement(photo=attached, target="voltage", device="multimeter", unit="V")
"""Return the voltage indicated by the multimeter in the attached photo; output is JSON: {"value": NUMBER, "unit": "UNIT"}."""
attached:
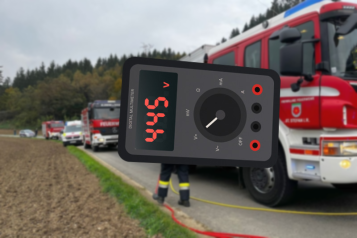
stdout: {"value": 445, "unit": "V"}
